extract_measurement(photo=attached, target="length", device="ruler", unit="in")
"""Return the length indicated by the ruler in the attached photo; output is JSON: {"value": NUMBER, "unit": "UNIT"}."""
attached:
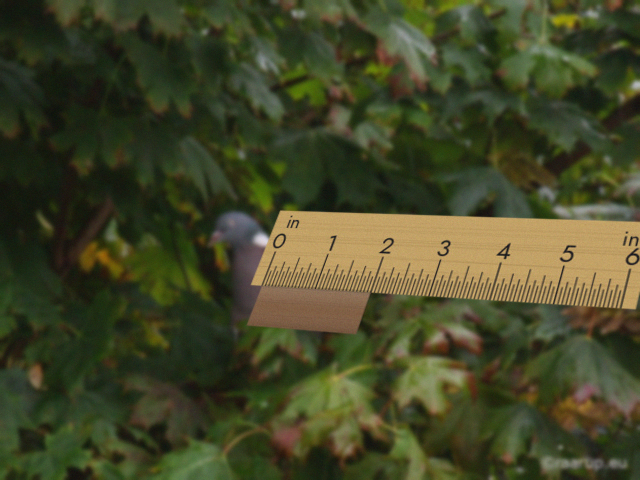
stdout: {"value": 2, "unit": "in"}
